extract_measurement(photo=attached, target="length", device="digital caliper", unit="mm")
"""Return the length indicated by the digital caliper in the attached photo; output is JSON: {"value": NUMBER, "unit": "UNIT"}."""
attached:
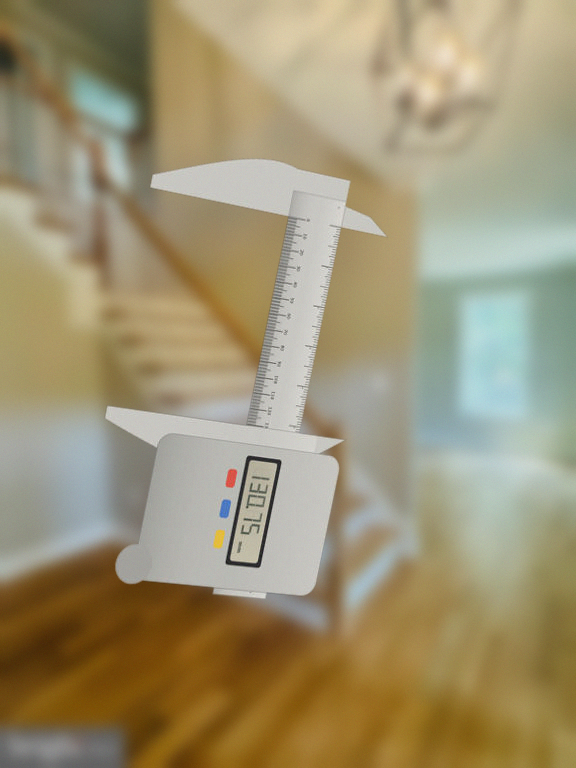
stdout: {"value": 130.75, "unit": "mm"}
